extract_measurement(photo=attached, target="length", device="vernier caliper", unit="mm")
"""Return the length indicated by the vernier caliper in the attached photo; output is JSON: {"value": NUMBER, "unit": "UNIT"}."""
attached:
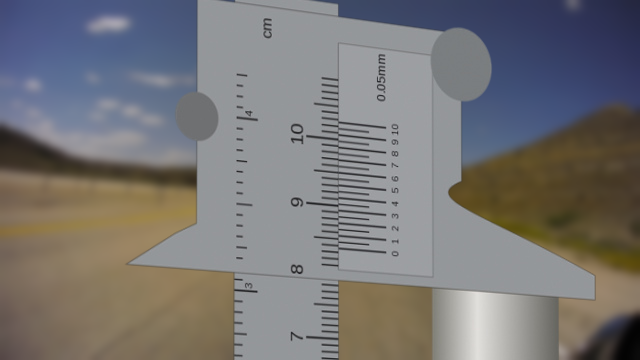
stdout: {"value": 83.6, "unit": "mm"}
